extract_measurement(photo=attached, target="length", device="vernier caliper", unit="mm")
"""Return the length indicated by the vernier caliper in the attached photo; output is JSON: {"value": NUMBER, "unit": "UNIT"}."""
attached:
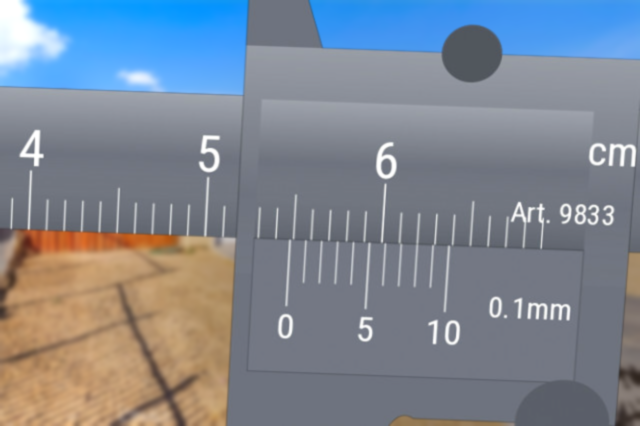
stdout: {"value": 54.8, "unit": "mm"}
